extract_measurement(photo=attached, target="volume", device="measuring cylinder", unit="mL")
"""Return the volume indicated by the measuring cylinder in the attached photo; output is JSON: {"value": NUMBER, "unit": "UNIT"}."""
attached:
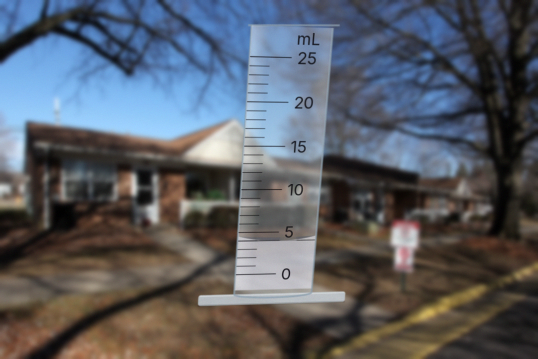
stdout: {"value": 4, "unit": "mL"}
